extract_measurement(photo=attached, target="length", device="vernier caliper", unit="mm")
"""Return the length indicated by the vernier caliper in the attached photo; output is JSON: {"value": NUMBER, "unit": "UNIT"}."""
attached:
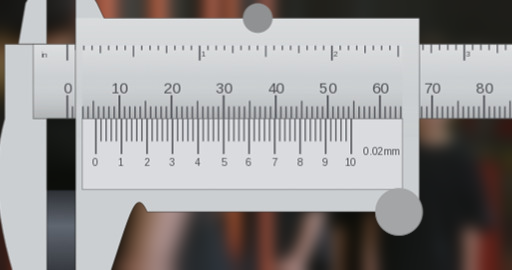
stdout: {"value": 5.5, "unit": "mm"}
